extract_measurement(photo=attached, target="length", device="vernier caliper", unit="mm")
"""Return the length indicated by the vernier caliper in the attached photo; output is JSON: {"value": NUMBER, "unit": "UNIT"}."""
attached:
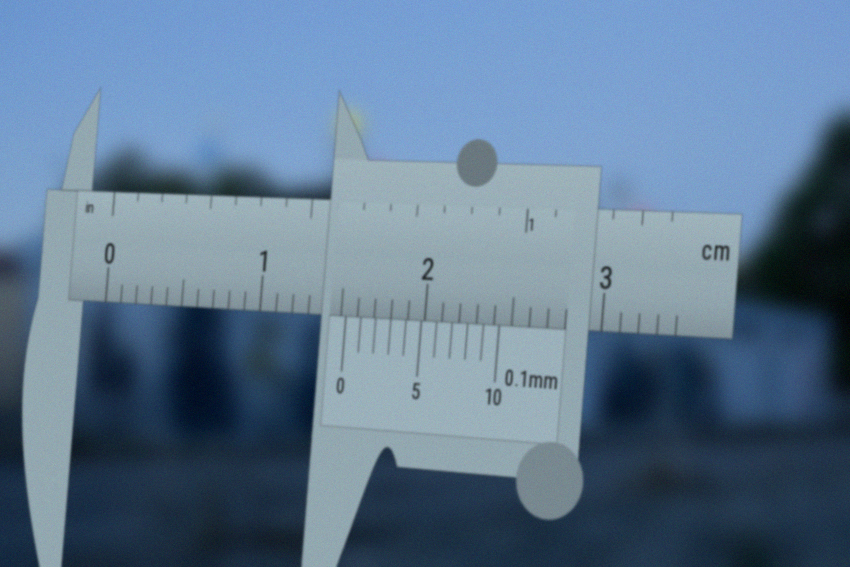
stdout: {"value": 15.3, "unit": "mm"}
